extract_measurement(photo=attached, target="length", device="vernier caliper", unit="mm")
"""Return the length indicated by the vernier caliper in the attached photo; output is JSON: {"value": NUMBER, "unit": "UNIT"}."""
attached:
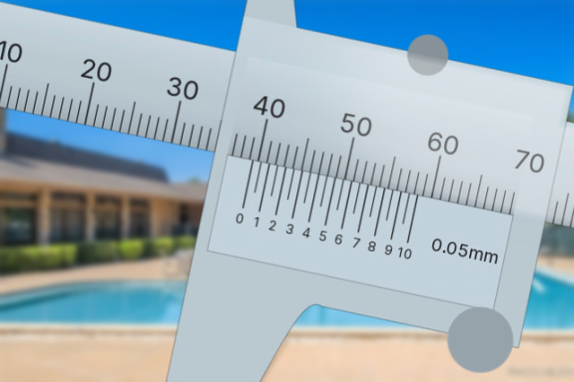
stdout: {"value": 39.4, "unit": "mm"}
